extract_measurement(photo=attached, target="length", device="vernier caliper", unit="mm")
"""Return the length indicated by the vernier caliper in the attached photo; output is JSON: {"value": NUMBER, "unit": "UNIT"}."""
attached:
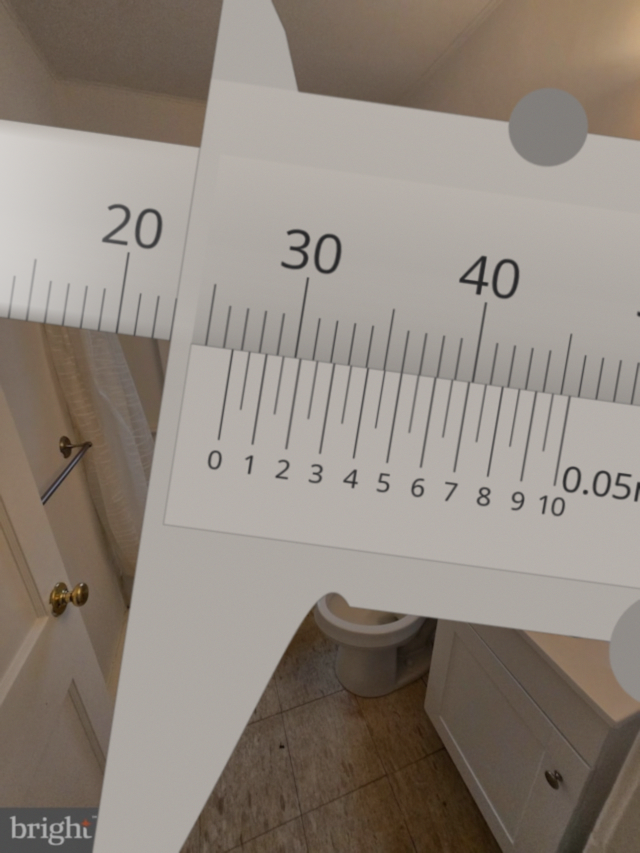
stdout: {"value": 26.5, "unit": "mm"}
